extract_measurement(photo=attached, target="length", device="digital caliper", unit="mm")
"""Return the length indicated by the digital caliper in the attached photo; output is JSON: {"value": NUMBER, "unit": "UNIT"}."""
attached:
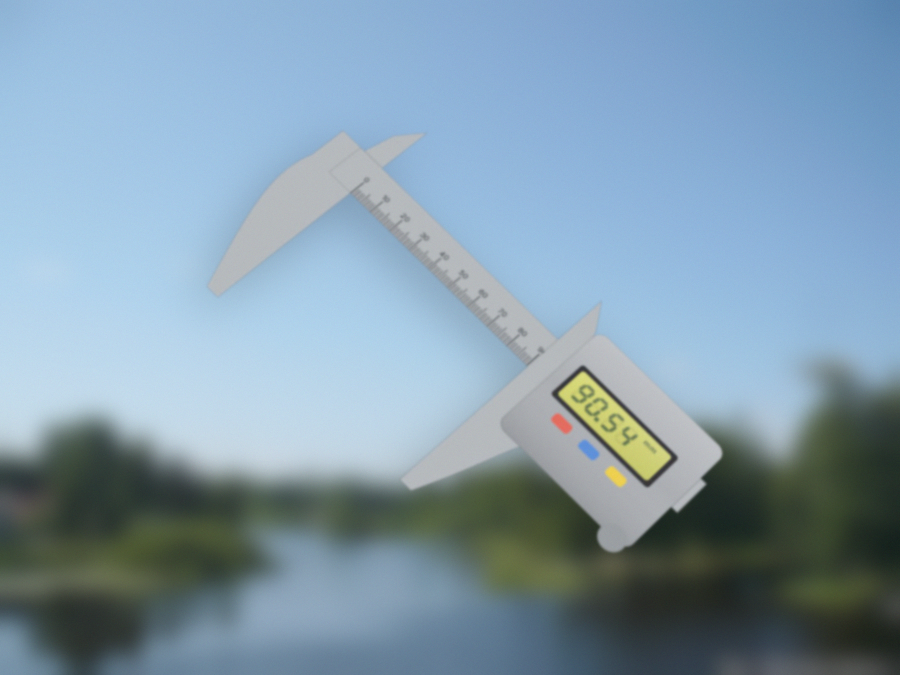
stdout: {"value": 90.54, "unit": "mm"}
